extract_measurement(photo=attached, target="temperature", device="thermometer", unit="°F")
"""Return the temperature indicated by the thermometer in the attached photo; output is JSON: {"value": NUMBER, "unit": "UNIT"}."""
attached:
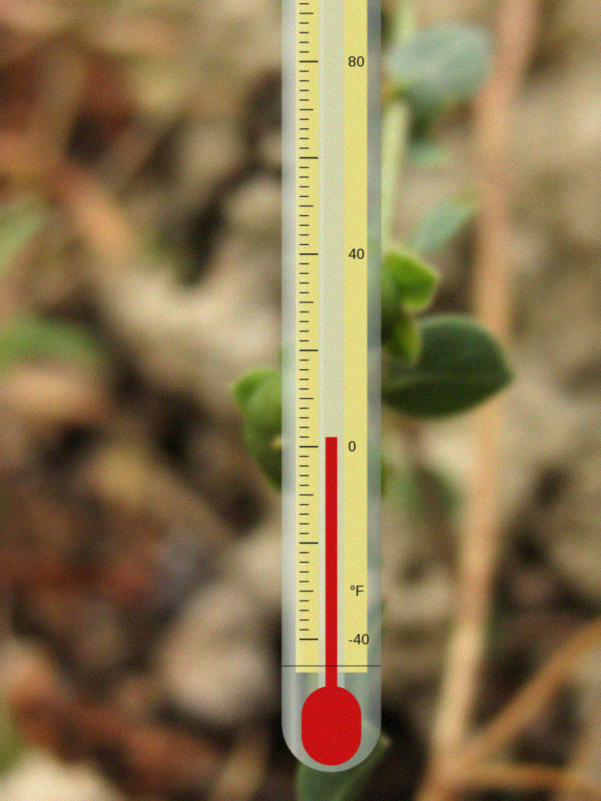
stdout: {"value": 2, "unit": "°F"}
